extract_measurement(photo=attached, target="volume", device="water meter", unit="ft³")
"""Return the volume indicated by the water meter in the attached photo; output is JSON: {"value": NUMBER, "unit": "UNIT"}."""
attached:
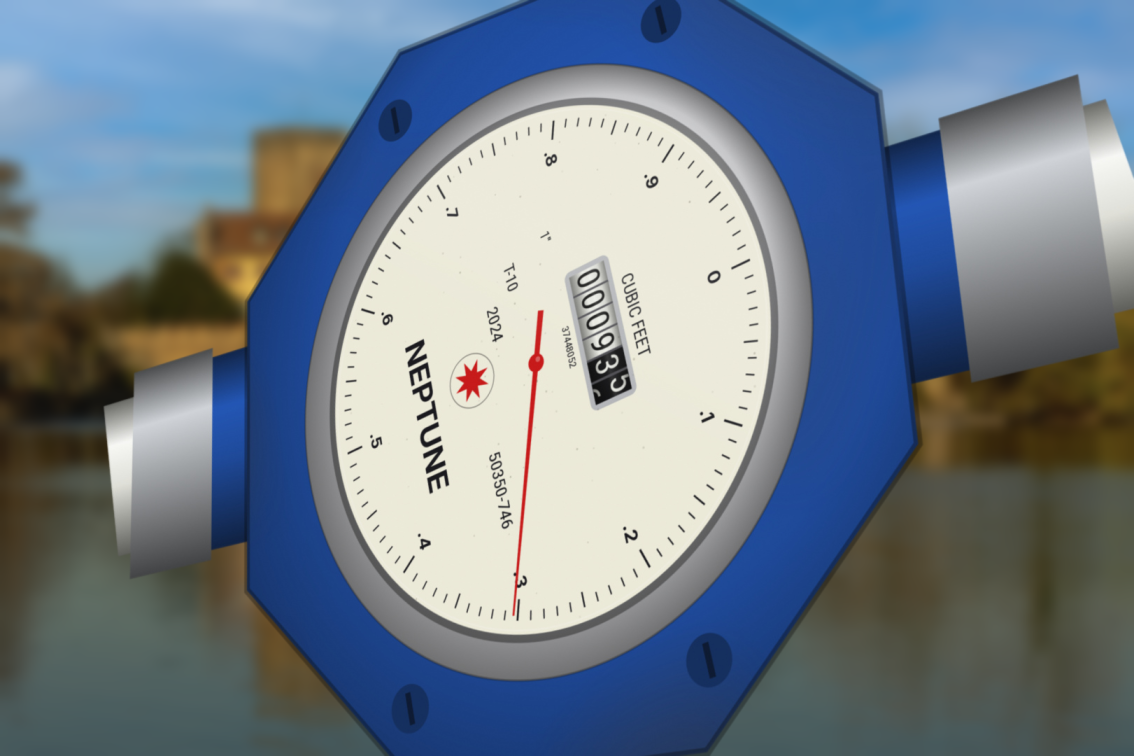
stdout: {"value": 935.30, "unit": "ft³"}
